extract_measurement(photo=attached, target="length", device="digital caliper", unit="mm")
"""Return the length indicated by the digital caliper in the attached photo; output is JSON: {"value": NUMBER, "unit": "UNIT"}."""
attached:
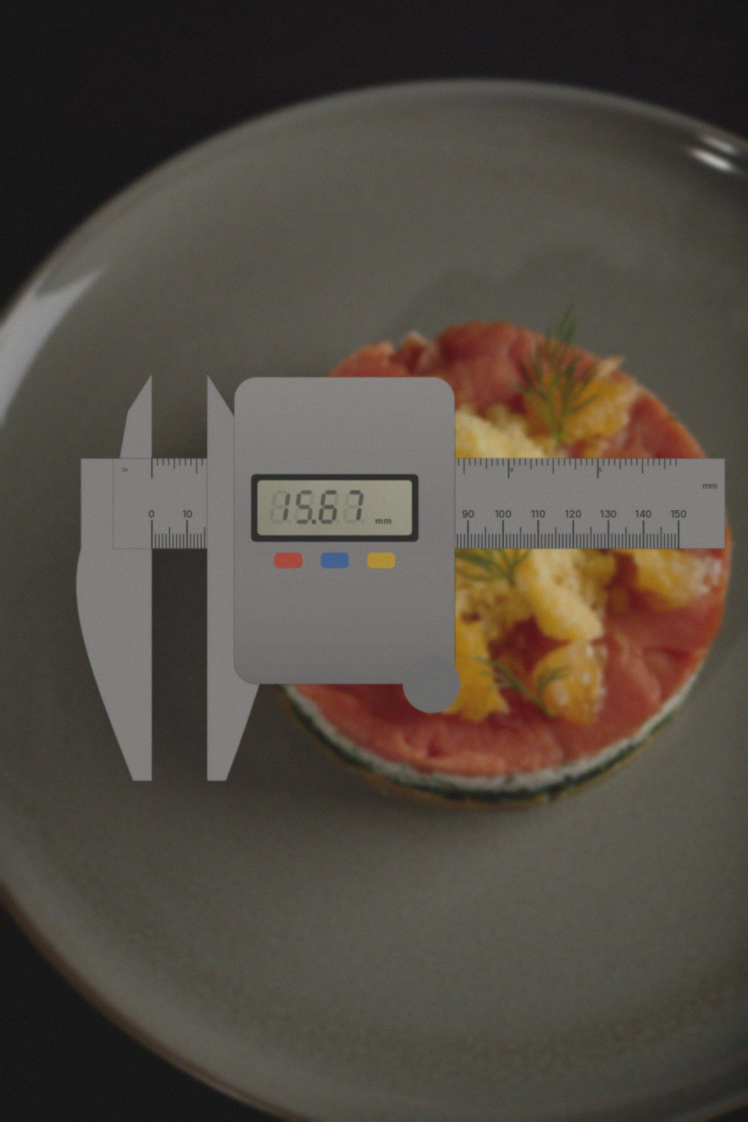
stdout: {"value": 15.67, "unit": "mm"}
